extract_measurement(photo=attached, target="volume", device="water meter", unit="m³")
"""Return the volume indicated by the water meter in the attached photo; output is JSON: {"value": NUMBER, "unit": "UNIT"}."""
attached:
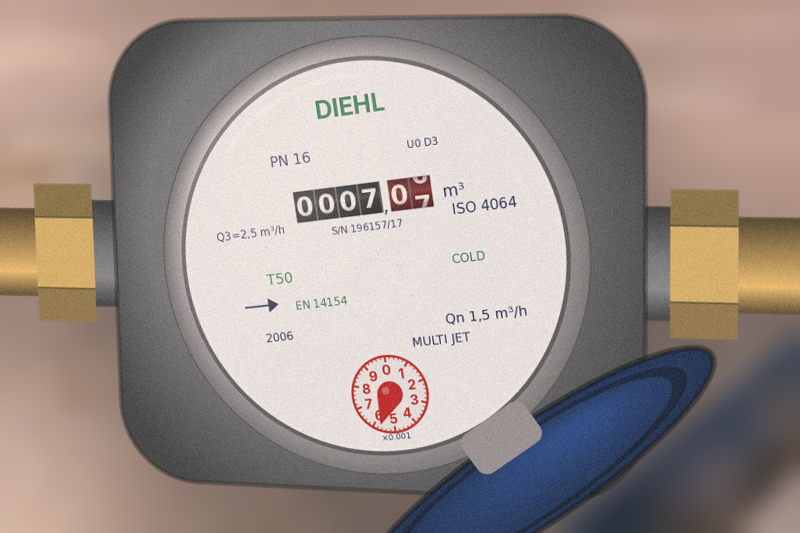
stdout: {"value": 7.065, "unit": "m³"}
